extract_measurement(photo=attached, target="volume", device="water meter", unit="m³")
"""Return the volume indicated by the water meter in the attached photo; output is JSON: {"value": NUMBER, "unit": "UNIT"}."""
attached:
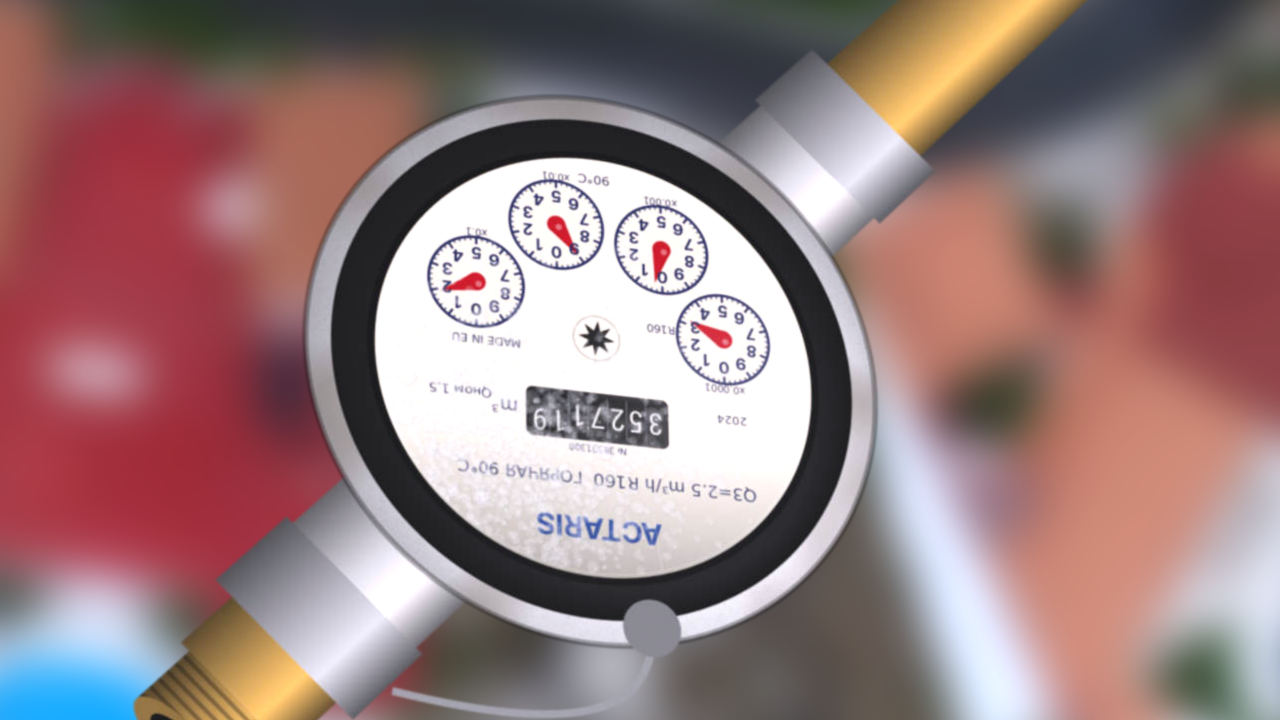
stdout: {"value": 3527119.1903, "unit": "m³"}
